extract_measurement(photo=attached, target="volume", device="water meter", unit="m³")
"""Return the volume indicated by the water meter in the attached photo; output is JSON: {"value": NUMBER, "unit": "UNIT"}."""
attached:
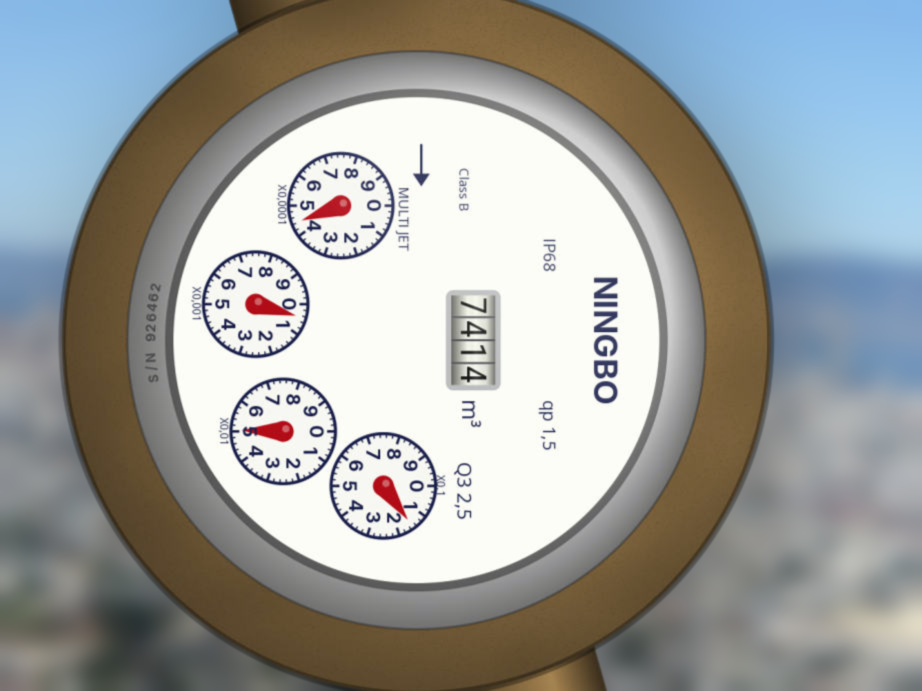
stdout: {"value": 7414.1504, "unit": "m³"}
